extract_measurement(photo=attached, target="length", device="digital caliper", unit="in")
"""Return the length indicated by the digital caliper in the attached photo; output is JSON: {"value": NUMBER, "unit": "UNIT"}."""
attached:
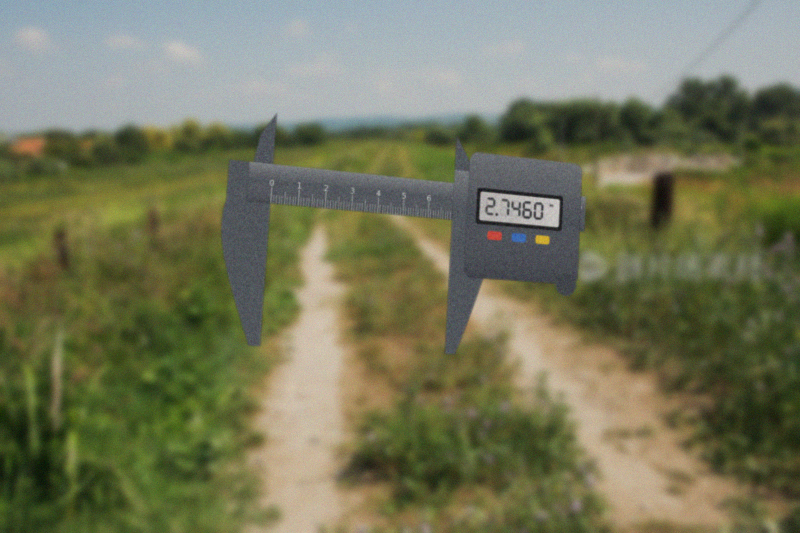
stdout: {"value": 2.7460, "unit": "in"}
